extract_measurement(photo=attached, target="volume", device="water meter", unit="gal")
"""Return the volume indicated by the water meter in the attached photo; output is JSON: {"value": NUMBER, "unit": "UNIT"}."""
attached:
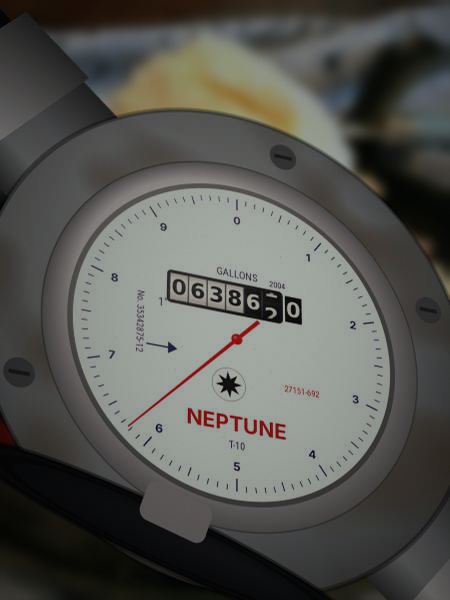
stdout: {"value": 638616.2, "unit": "gal"}
